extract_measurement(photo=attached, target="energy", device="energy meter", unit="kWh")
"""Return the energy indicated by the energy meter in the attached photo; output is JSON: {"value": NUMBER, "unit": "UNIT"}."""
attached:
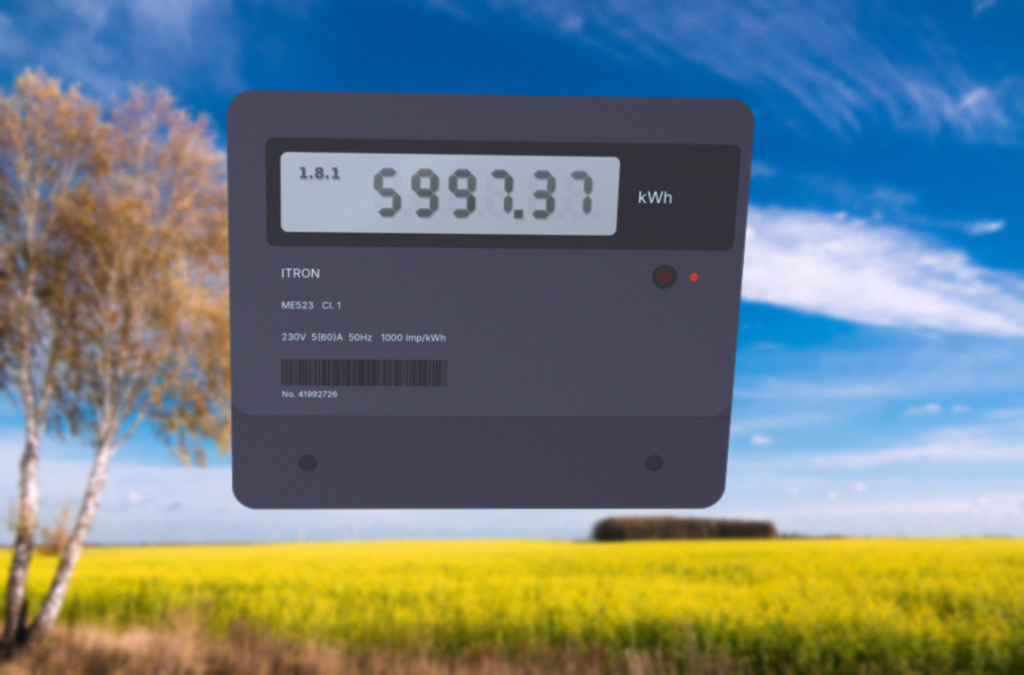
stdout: {"value": 5997.37, "unit": "kWh"}
